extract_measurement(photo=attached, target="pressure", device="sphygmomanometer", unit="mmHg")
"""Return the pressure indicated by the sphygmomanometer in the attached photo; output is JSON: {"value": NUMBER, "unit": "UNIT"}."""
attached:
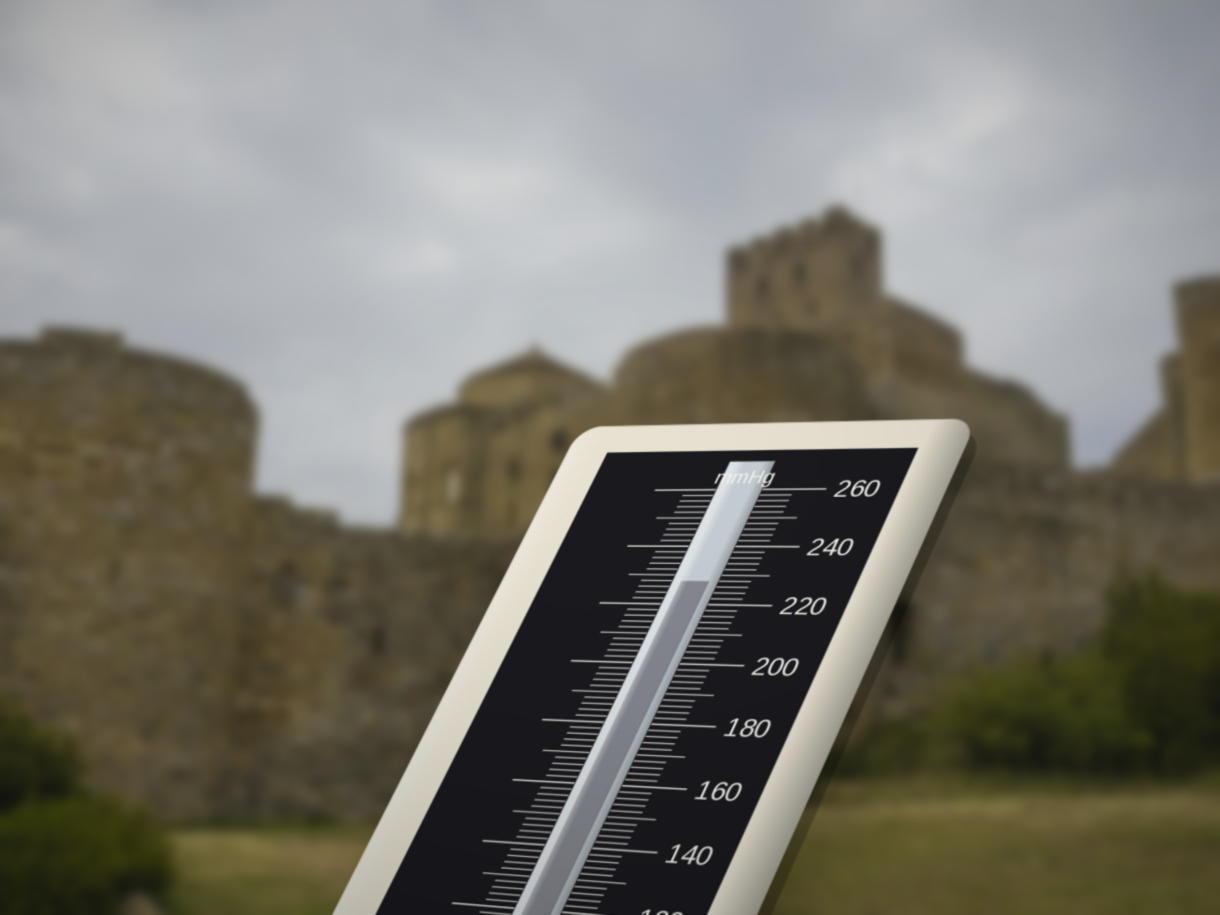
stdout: {"value": 228, "unit": "mmHg"}
